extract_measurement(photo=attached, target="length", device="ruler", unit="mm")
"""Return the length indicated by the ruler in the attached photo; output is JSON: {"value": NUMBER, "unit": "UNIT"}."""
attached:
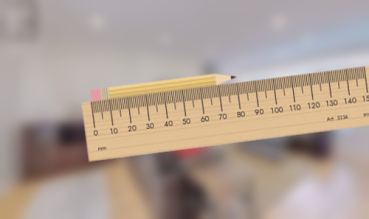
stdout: {"value": 80, "unit": "mm"}
